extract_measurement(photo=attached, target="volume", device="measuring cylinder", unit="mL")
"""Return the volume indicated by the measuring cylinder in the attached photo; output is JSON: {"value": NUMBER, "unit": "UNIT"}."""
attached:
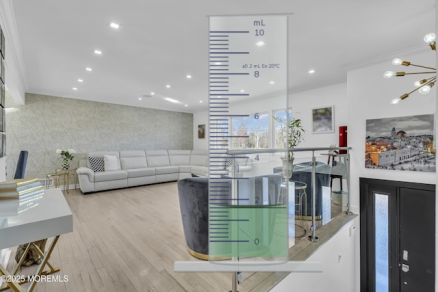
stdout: {"value": 1.6, "unit": "mL"}
